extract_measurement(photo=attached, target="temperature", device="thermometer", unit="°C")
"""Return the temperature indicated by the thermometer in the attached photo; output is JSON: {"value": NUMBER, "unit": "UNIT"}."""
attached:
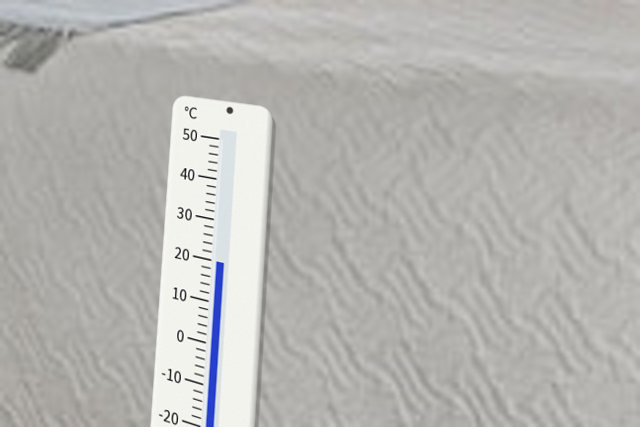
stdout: {"value": 20, "unit": "°C"}
